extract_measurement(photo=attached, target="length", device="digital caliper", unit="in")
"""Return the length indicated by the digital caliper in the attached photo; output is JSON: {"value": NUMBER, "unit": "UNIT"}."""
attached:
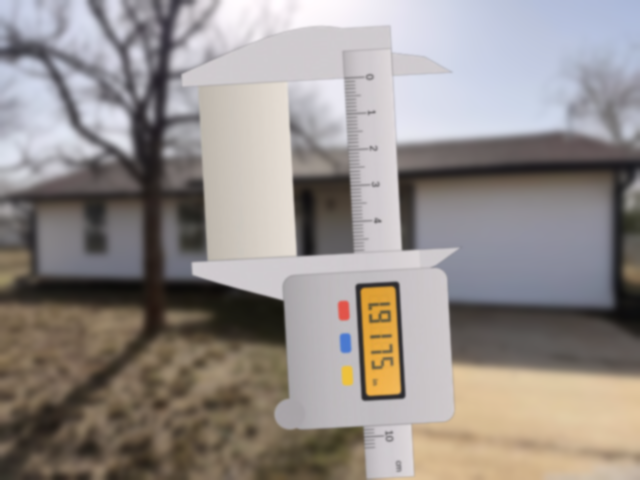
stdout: {"value": 1.9175, "unit": "in"}
